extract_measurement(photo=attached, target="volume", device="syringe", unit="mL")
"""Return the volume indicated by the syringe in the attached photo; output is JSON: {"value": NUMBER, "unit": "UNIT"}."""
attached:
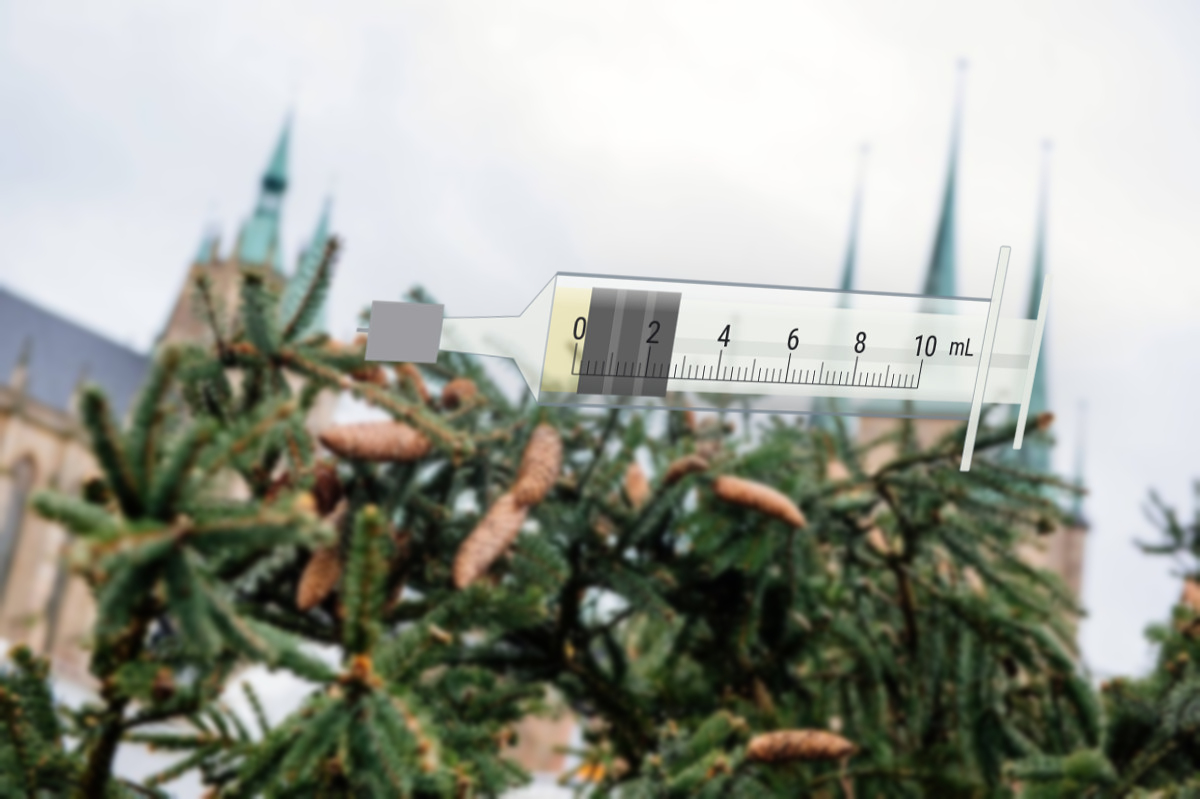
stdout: {"value": 0.2, "unit": "mL"}
